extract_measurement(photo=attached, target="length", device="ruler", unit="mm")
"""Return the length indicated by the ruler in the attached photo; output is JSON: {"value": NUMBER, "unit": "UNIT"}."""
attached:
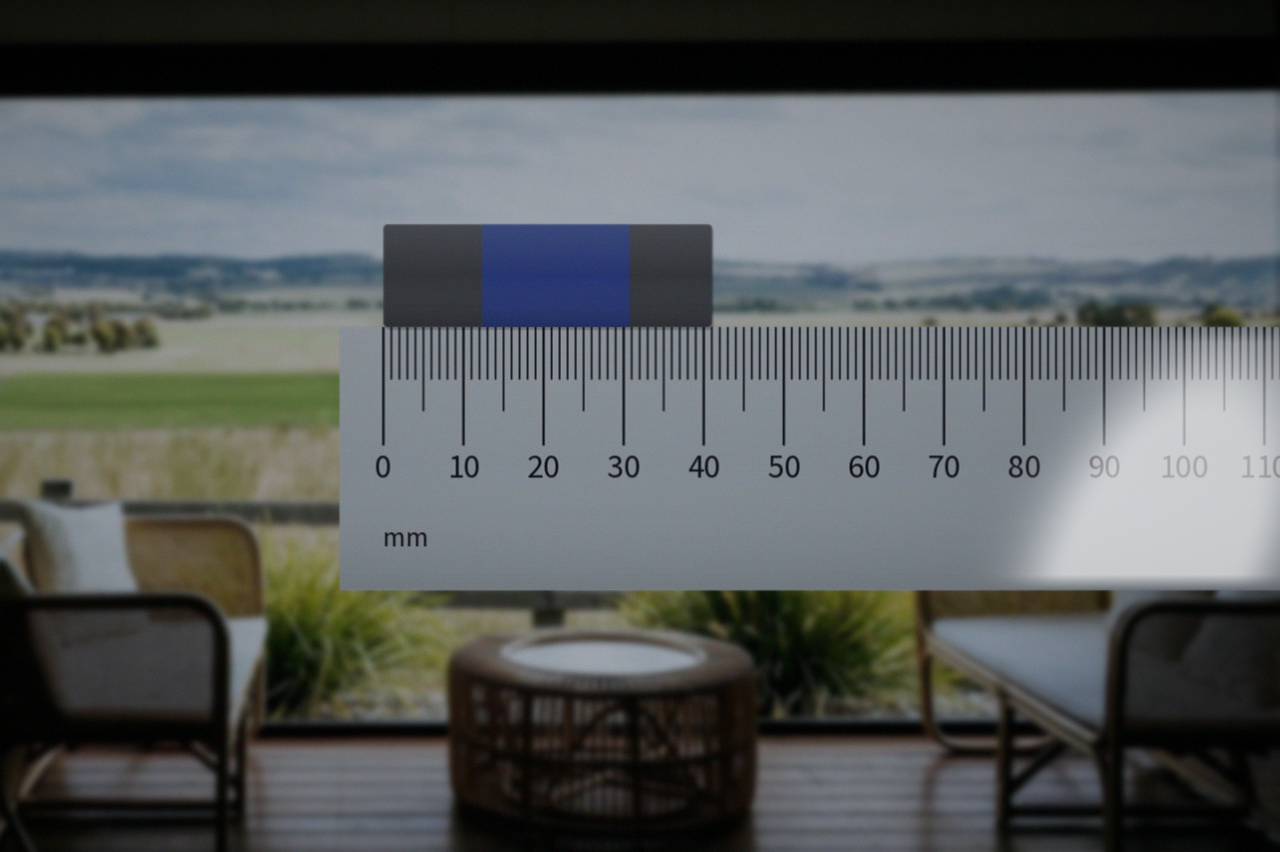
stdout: {"value": 41, "unit": "mm"}
